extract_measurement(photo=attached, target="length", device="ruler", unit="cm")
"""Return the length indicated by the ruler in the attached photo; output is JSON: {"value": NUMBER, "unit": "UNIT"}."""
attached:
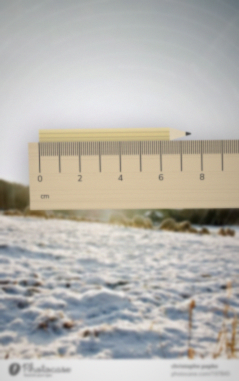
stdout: {"value": 7.5, "unit": "cm"}
